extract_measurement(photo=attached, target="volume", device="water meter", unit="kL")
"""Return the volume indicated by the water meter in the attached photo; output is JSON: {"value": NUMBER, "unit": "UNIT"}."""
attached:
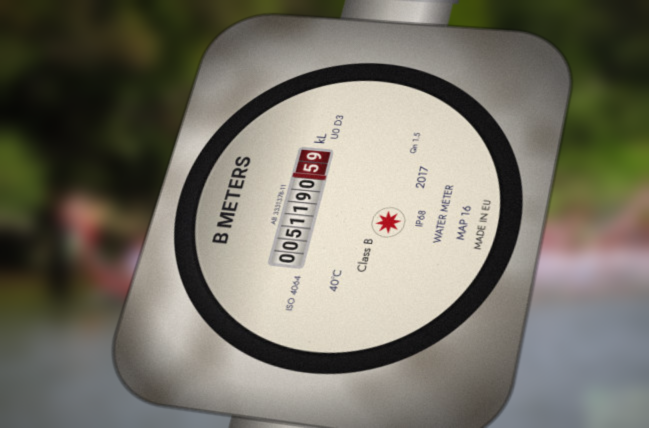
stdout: {"value": 51190.59, "unit": "kL"}
